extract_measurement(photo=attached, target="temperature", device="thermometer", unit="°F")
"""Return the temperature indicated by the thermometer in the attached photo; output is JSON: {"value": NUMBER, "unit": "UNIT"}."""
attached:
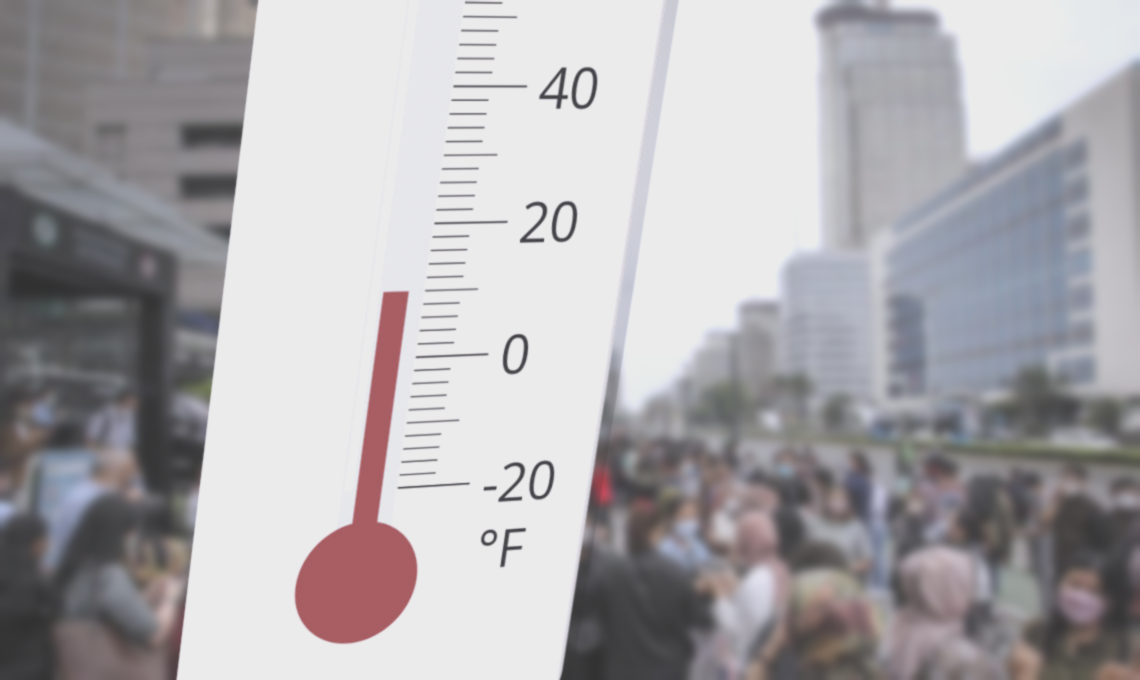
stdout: {"value": 10, "unit": "°F"}
